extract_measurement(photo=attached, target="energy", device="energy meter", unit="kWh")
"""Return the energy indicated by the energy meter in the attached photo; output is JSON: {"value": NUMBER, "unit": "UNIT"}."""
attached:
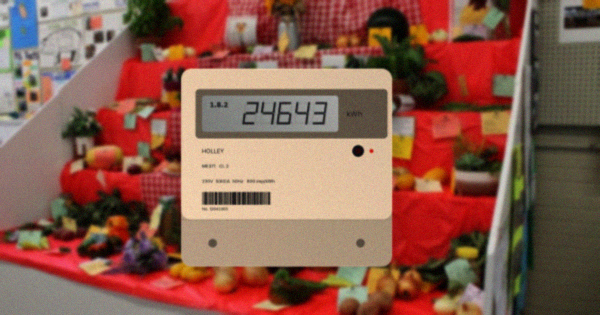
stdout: {"value": 24643, "unit": "kWh"}
